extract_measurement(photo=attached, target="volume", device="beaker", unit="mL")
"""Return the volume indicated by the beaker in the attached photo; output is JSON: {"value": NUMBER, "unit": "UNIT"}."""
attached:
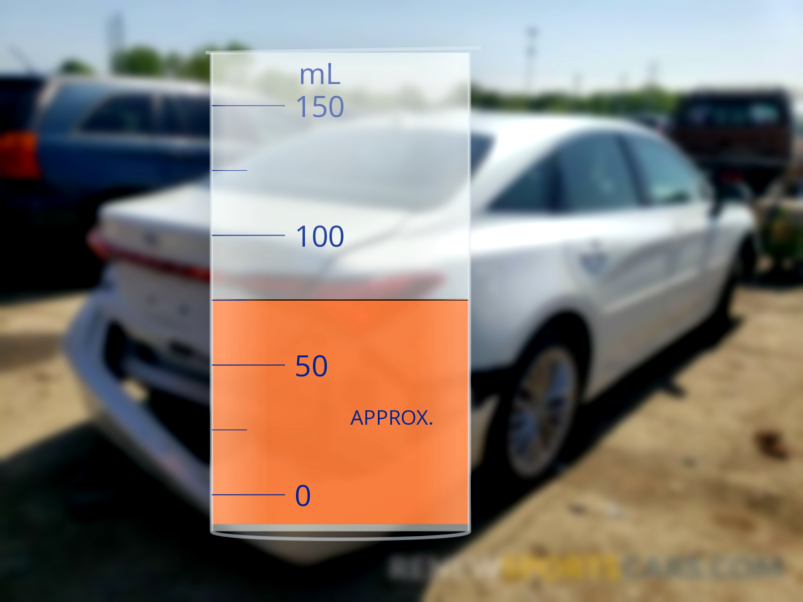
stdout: {"value": 75, "unit": "mL"}
